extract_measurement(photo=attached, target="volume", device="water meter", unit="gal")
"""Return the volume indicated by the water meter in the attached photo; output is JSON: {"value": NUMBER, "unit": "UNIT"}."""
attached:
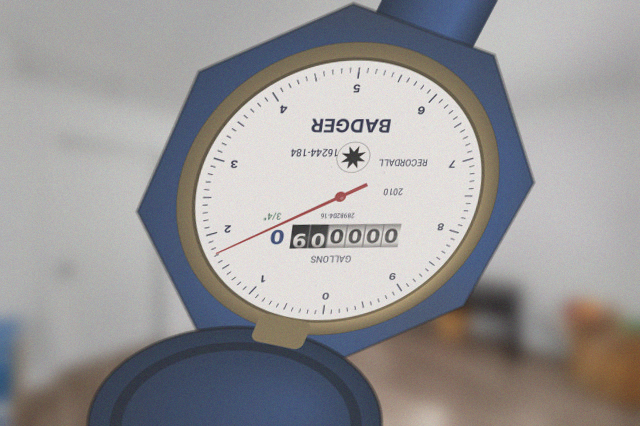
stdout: {"value": 91.7, "unit": "gal"}
